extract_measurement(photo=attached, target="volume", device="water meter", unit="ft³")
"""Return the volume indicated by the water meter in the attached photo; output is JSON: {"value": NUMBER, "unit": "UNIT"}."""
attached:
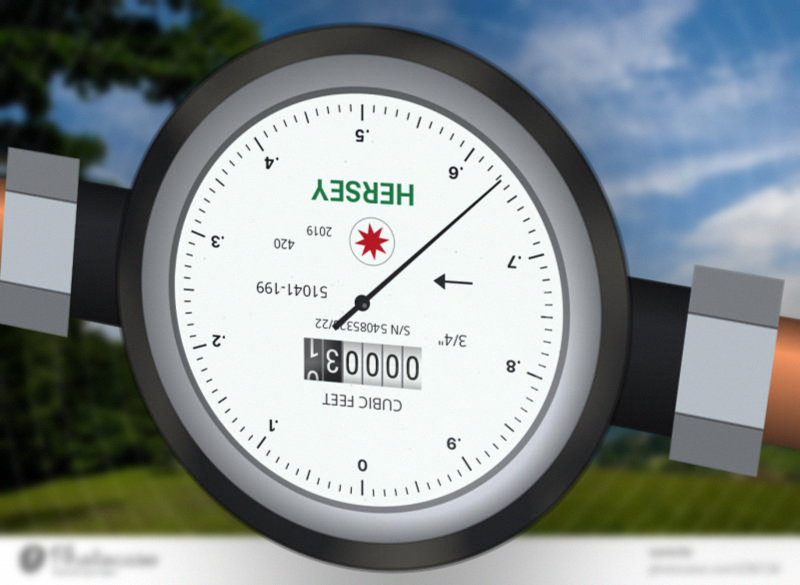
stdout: {"value": 30.63, "unit": "ft³"}
